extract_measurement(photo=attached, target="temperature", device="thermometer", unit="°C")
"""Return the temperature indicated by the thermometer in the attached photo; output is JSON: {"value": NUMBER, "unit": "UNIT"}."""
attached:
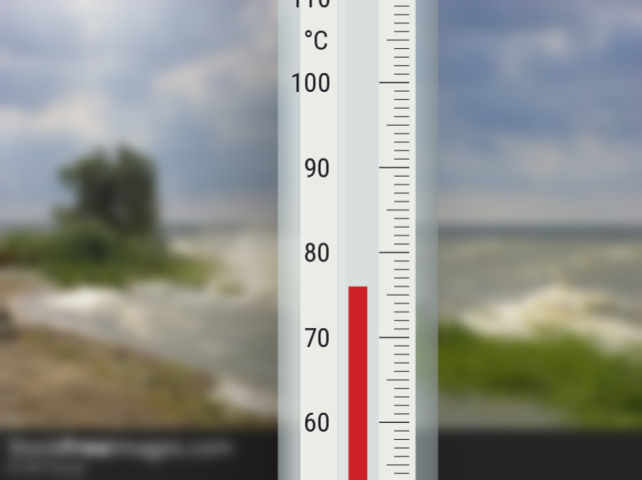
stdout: {"value": 76, "unit": "°C"}
